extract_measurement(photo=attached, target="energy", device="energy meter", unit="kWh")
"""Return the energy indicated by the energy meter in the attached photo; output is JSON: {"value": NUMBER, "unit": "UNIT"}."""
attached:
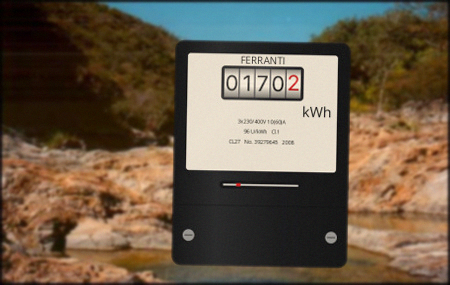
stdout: {"value": 170.2, "unit": "kWh"}
